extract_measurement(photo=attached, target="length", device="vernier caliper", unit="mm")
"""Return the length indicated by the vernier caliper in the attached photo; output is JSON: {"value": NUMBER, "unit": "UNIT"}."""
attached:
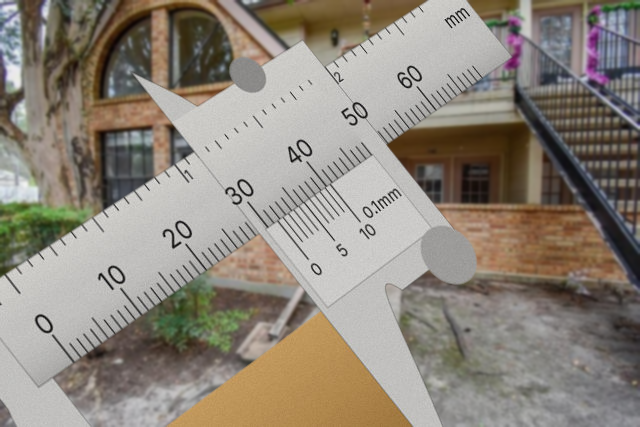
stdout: {"value": 31.6, "unit": "mm"}
